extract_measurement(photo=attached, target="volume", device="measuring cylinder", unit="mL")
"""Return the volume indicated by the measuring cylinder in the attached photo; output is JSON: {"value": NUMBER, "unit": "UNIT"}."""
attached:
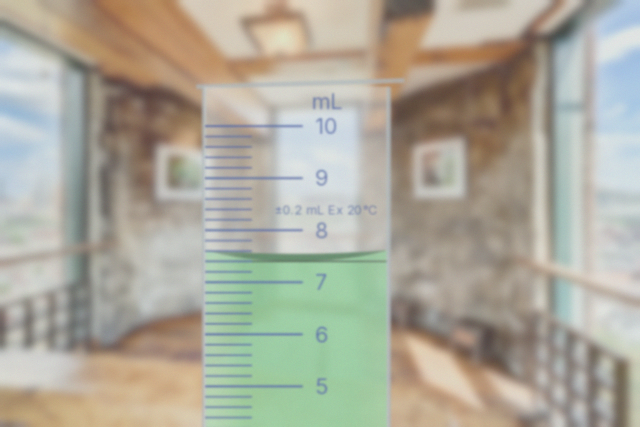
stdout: {"value": 7.4, "unit": "mL"}
